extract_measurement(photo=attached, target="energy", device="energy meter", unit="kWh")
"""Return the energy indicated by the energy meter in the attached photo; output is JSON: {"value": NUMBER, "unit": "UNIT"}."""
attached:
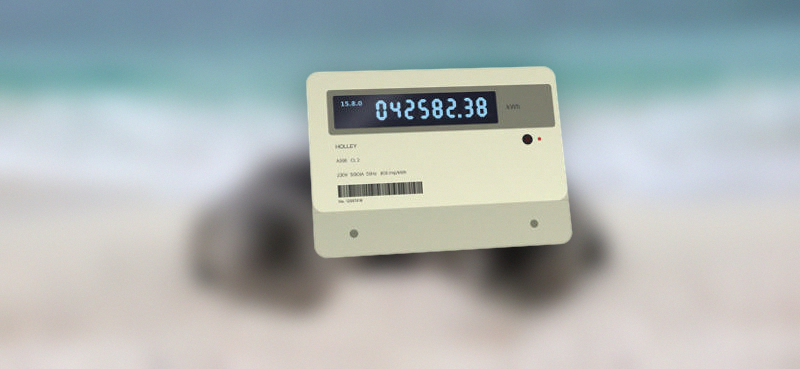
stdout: {"value": 42582.38, "unit": "kWh"}
